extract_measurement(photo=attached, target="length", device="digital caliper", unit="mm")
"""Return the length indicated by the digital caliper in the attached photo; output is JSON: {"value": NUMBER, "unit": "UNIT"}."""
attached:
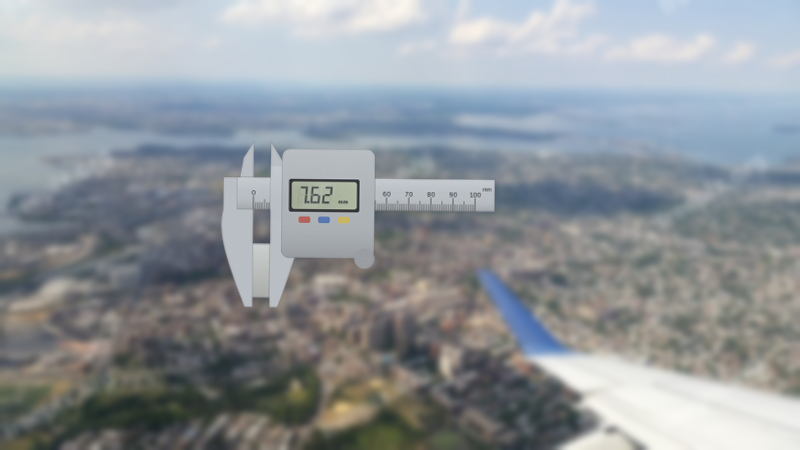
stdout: {"value": 7.62, "unit": "mm"}
